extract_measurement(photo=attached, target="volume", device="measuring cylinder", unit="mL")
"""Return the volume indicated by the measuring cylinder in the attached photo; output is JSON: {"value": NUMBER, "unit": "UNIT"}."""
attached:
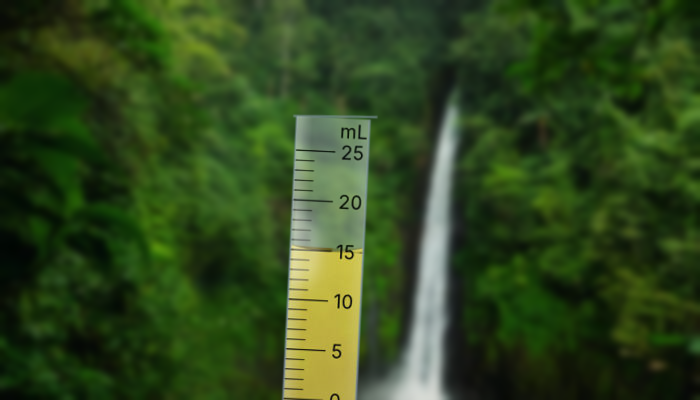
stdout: {"value": 15, "unit": "mL"}
